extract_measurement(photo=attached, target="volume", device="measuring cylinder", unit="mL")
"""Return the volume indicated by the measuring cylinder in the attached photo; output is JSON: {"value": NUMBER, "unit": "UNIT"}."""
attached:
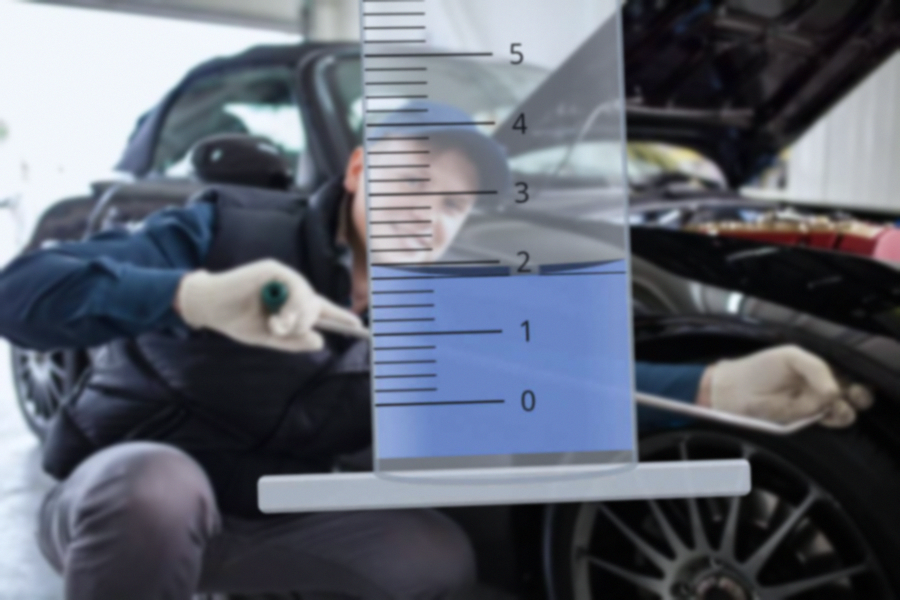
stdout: {"value": 1.8, "unit": "mL"}
